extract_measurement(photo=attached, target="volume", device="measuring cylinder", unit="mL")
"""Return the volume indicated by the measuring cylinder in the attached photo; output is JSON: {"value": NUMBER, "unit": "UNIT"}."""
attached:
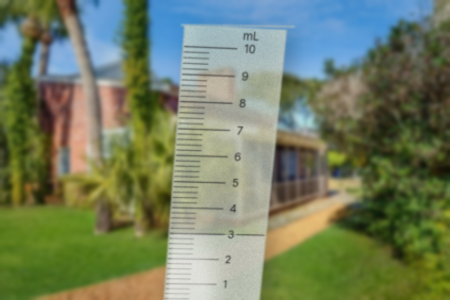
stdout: {"value": 3, "unit": "mL"}
